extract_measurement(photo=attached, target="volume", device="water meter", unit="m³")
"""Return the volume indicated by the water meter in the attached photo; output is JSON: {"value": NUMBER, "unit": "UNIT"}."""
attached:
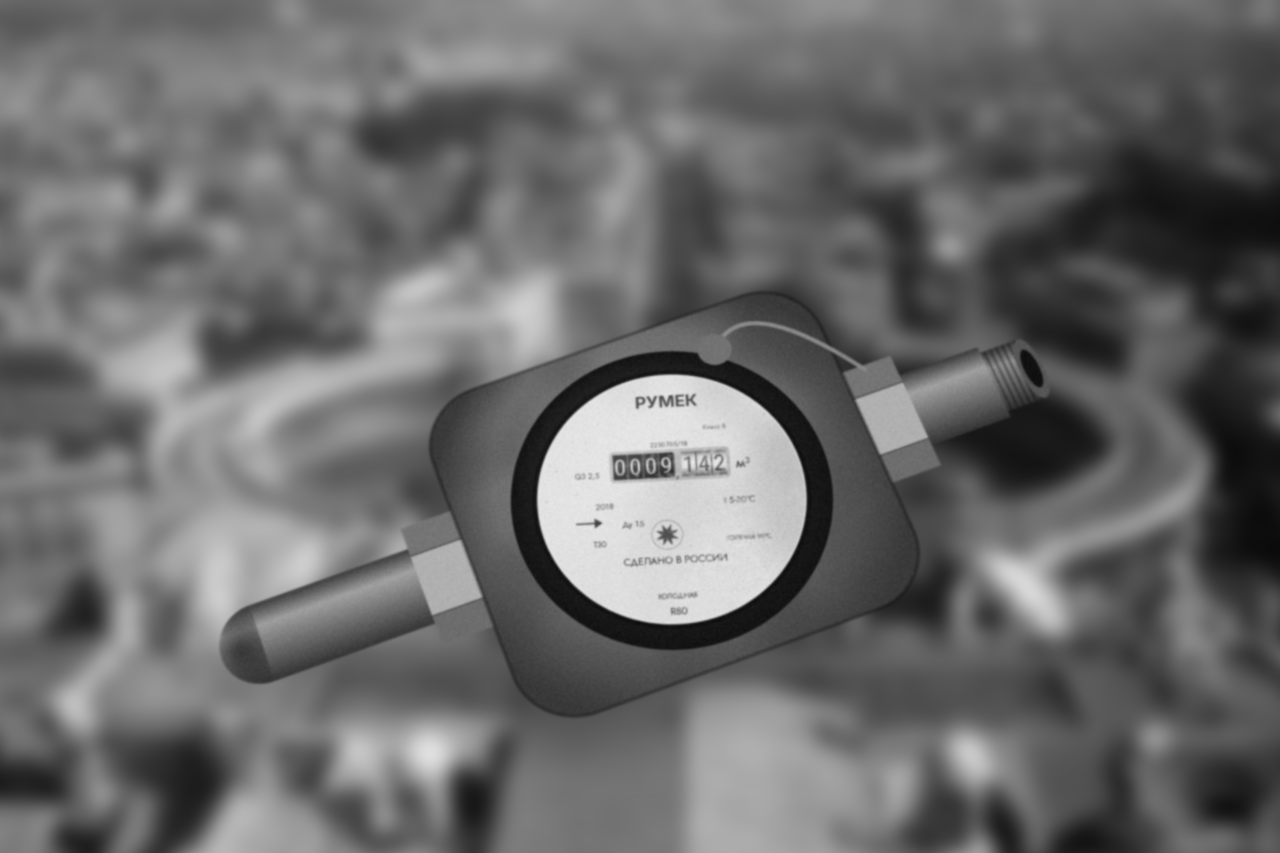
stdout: {"value": 9.142, "unit": "m³"}
